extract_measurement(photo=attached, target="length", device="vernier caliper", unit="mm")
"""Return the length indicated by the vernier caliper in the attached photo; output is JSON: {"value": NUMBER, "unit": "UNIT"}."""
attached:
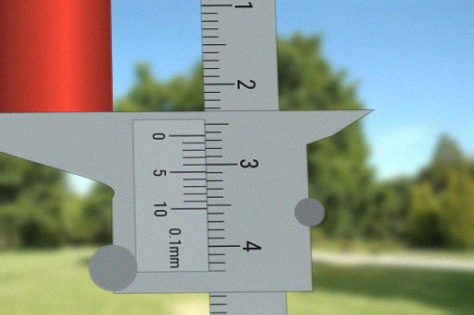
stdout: {"value": 26.4, "unit": "mm"}
